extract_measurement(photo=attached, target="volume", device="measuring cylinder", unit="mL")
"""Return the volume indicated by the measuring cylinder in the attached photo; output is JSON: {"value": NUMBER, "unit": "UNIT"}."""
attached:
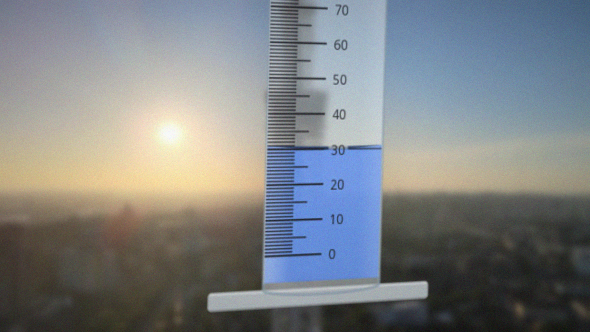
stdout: {"value": 30, "unit": "mL"}
